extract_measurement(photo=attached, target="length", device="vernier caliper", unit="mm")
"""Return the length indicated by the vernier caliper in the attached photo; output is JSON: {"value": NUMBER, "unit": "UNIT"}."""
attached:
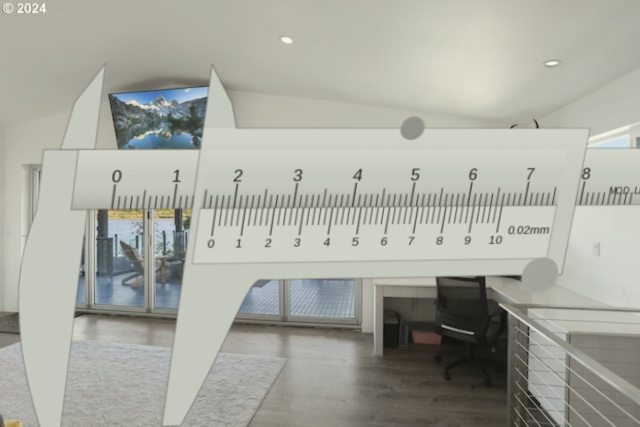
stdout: {"value": 17.0, "unit": "mm"}
